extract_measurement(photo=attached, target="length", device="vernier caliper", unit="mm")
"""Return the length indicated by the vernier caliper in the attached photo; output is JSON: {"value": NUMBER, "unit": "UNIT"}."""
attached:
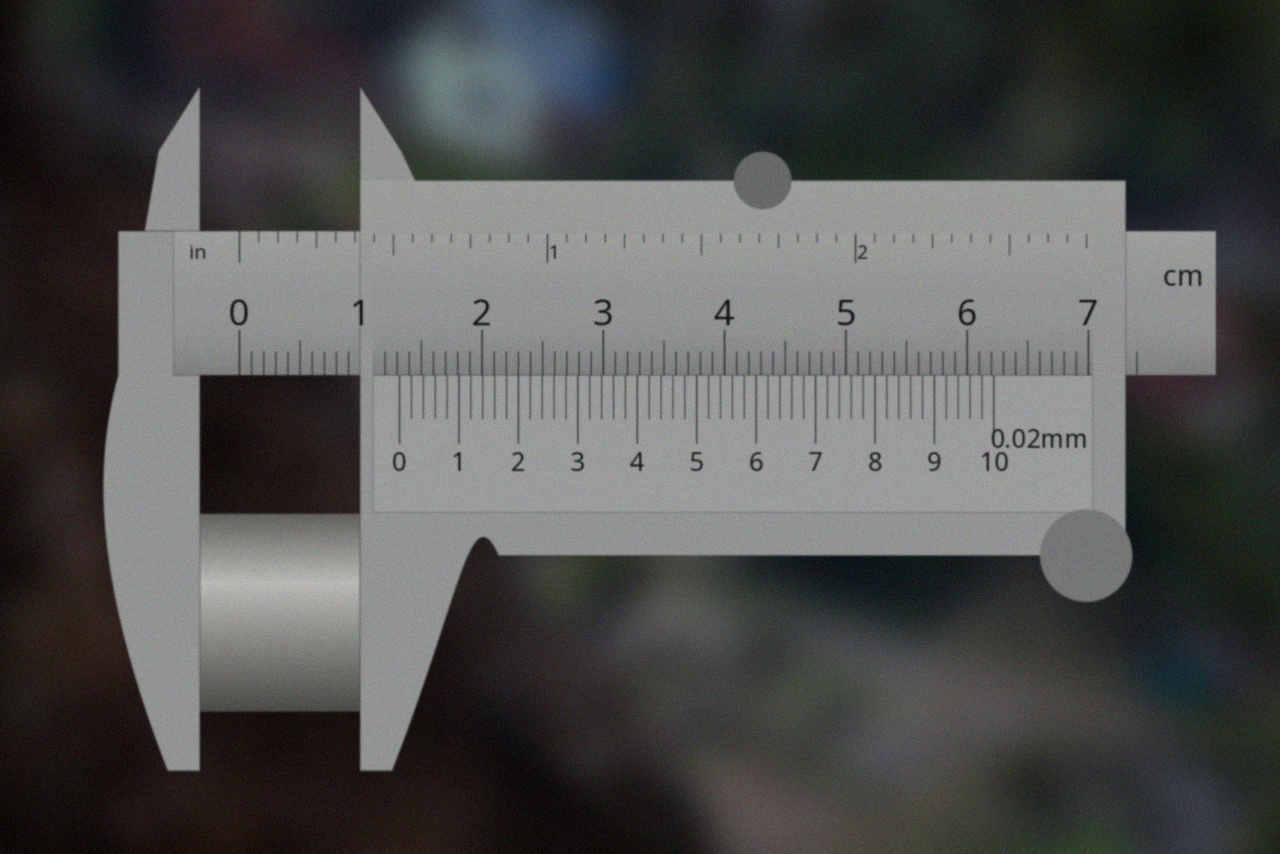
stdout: {"value": 13.2, "unit": "mm"}
